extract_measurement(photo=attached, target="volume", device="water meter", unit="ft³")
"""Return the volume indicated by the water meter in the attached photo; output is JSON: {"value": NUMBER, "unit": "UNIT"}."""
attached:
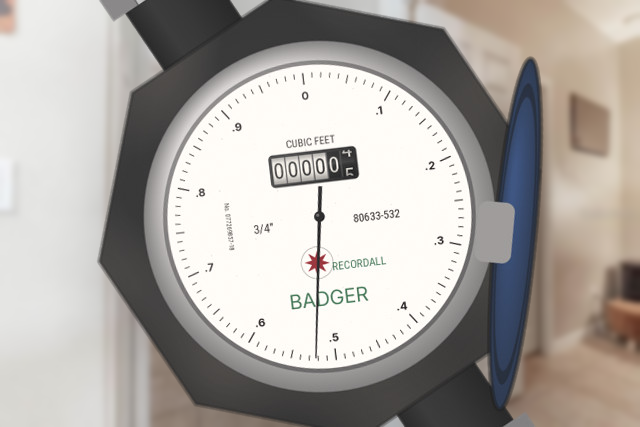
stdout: {"value": 4.52, "unit": "ft³"}
